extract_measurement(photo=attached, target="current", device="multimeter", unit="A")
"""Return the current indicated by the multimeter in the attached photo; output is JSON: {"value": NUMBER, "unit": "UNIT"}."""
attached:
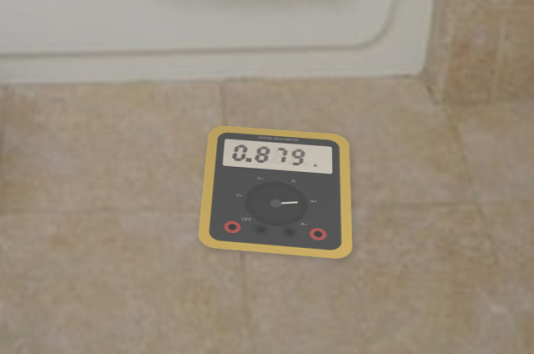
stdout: {"value": 0.879, "unit": "A"}
